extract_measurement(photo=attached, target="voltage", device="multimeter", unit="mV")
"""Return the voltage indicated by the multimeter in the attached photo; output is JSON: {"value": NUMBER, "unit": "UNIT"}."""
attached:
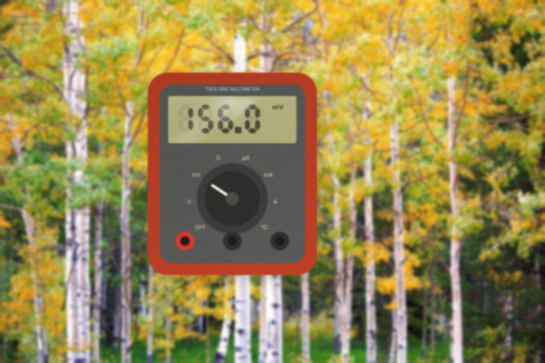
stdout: {"value": 156.0, "unit": "mV"}
